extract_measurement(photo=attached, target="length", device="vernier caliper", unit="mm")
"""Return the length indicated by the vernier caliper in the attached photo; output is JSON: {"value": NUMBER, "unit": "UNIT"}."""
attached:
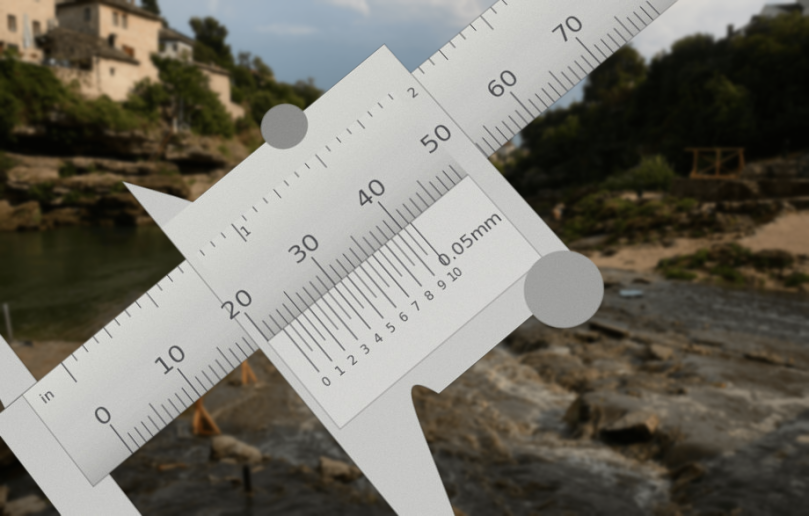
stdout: {"value": 22.2, "unit": "mm"}
